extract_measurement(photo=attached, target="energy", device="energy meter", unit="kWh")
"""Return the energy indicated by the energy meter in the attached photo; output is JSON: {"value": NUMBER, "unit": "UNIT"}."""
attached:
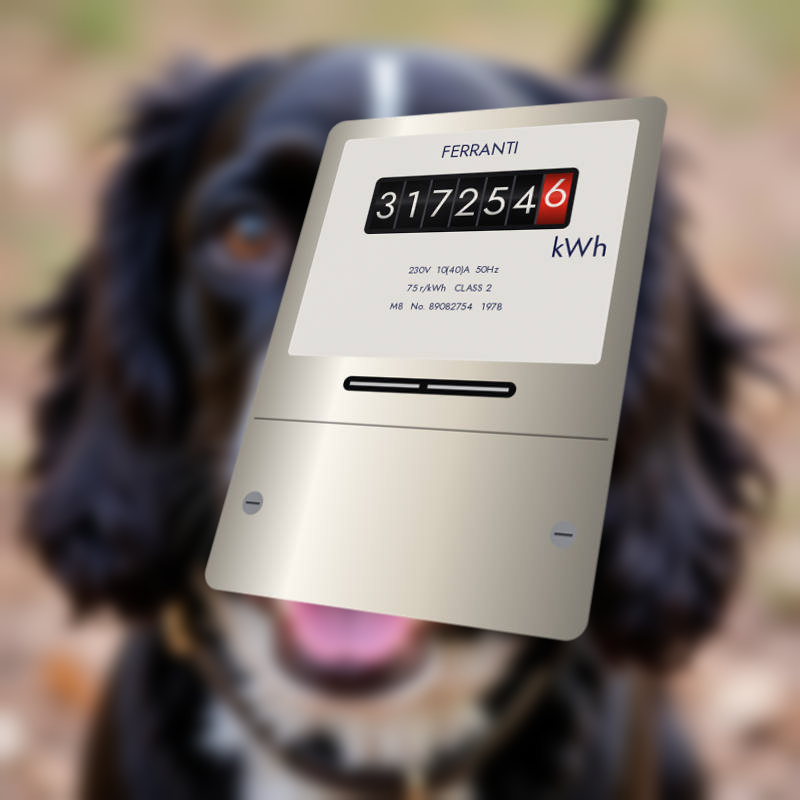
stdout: {"value": 317254.6, "unit": "kWh"}
